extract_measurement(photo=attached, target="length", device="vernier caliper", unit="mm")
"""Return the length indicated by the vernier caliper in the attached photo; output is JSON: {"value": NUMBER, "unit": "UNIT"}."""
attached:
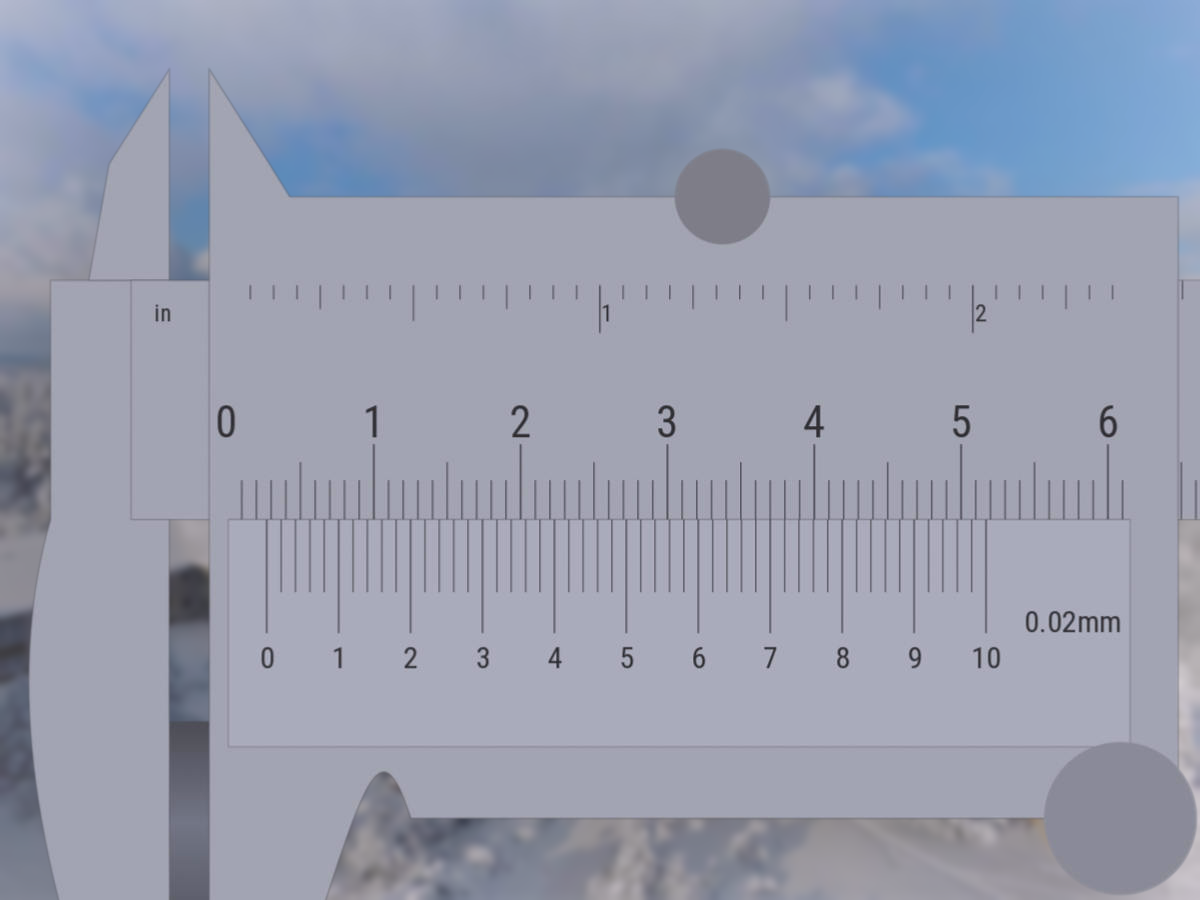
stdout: {"value": 2.7, "unit": "mm"}
